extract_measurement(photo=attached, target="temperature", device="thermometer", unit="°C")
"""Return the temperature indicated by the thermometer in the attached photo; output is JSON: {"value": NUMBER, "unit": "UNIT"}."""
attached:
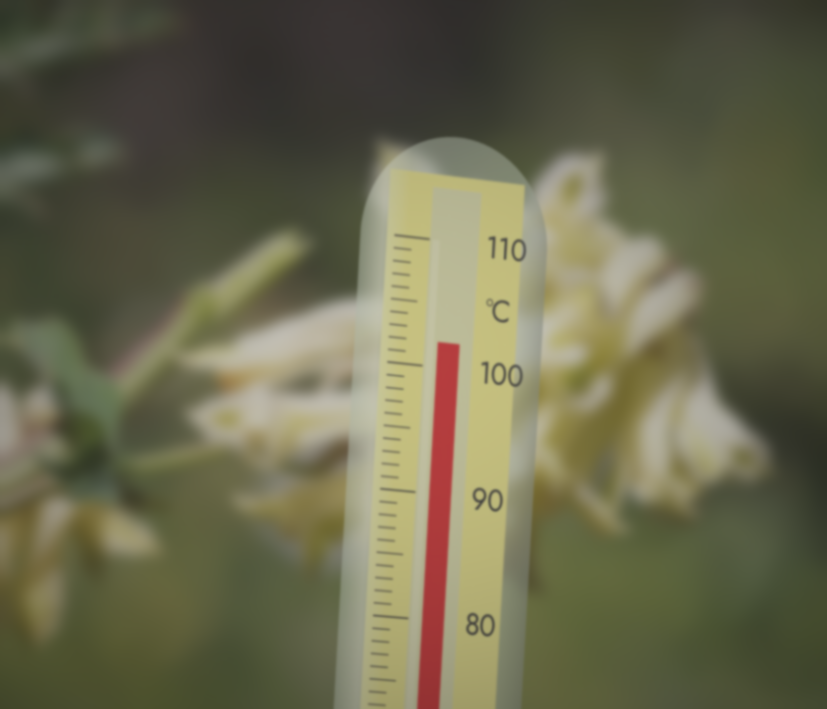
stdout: {"value": 102, "unit": "°C"}
